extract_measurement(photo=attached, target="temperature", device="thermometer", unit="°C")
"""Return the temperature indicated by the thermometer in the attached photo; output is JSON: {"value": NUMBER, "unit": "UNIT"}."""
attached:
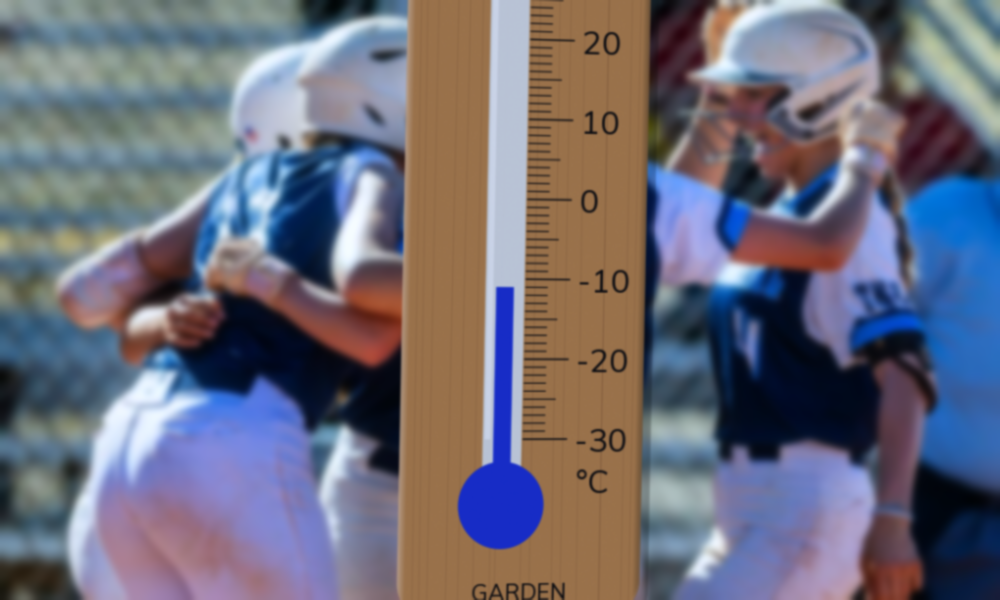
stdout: {"value": -11, "unit": "°C"}
